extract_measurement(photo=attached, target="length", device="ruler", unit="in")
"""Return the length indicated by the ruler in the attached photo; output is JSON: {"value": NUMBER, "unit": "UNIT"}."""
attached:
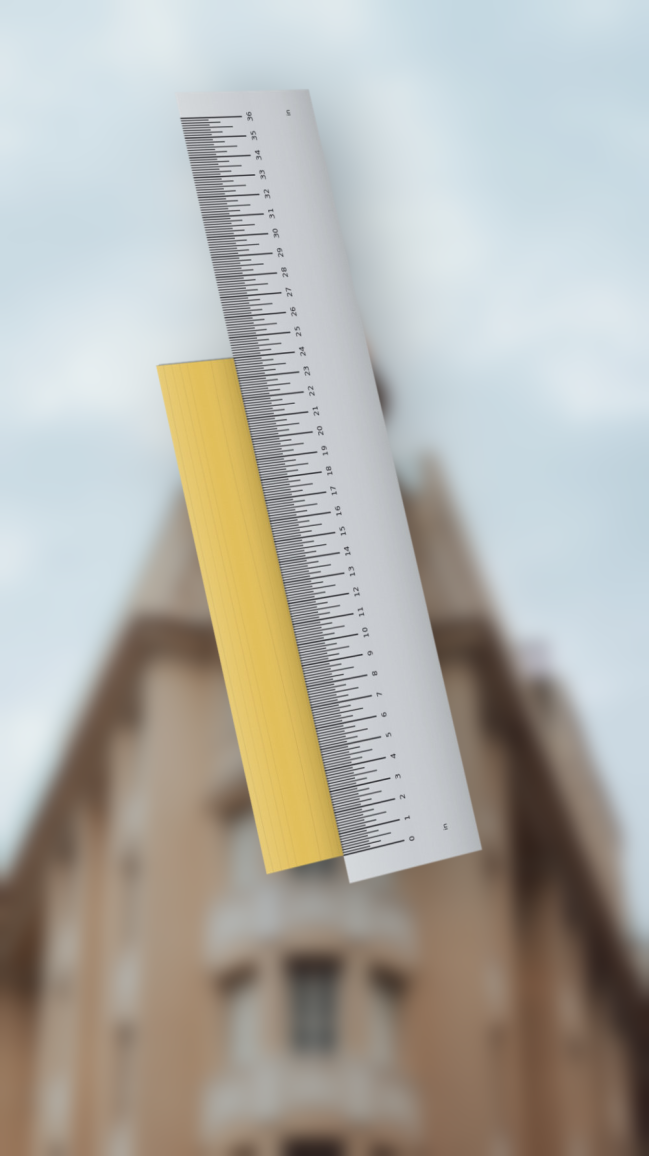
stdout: {"value": 24, "unit": "in"}
